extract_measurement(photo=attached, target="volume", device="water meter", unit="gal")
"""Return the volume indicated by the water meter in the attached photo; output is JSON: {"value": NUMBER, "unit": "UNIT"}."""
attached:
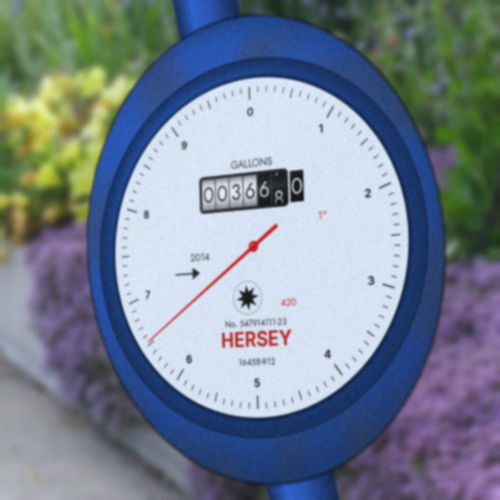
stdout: {"value": 36676.5, "unit": "gal"}
